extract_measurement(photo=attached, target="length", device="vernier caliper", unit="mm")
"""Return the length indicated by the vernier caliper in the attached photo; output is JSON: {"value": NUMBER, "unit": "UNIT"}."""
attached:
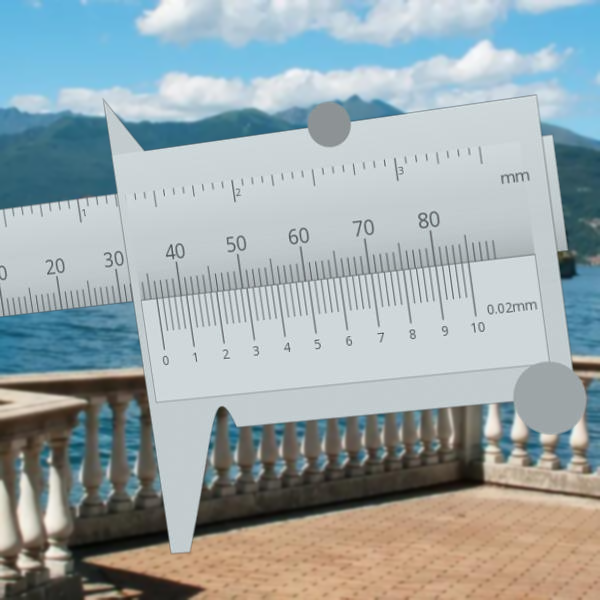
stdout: {"value": 36.0, "unit": "mm"}
